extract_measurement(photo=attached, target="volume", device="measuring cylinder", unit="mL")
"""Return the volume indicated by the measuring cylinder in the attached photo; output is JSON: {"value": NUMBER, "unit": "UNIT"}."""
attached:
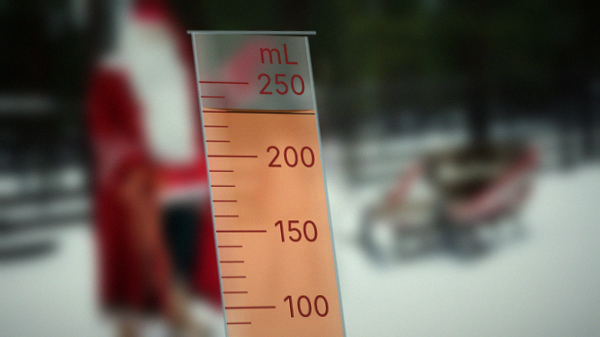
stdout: {"value": 230, "unit": "mL"}
